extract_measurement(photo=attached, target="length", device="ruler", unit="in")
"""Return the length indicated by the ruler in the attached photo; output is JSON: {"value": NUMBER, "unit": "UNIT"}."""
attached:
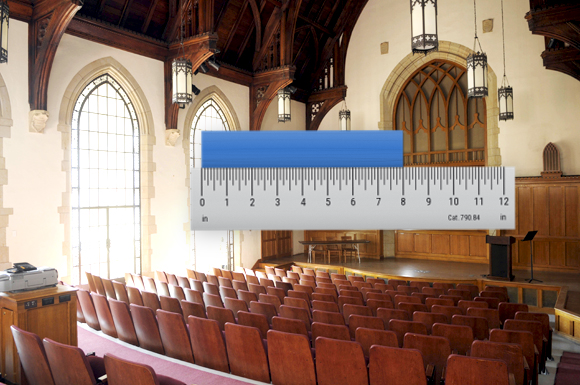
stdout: {"value": 8, "unit": "in"}
